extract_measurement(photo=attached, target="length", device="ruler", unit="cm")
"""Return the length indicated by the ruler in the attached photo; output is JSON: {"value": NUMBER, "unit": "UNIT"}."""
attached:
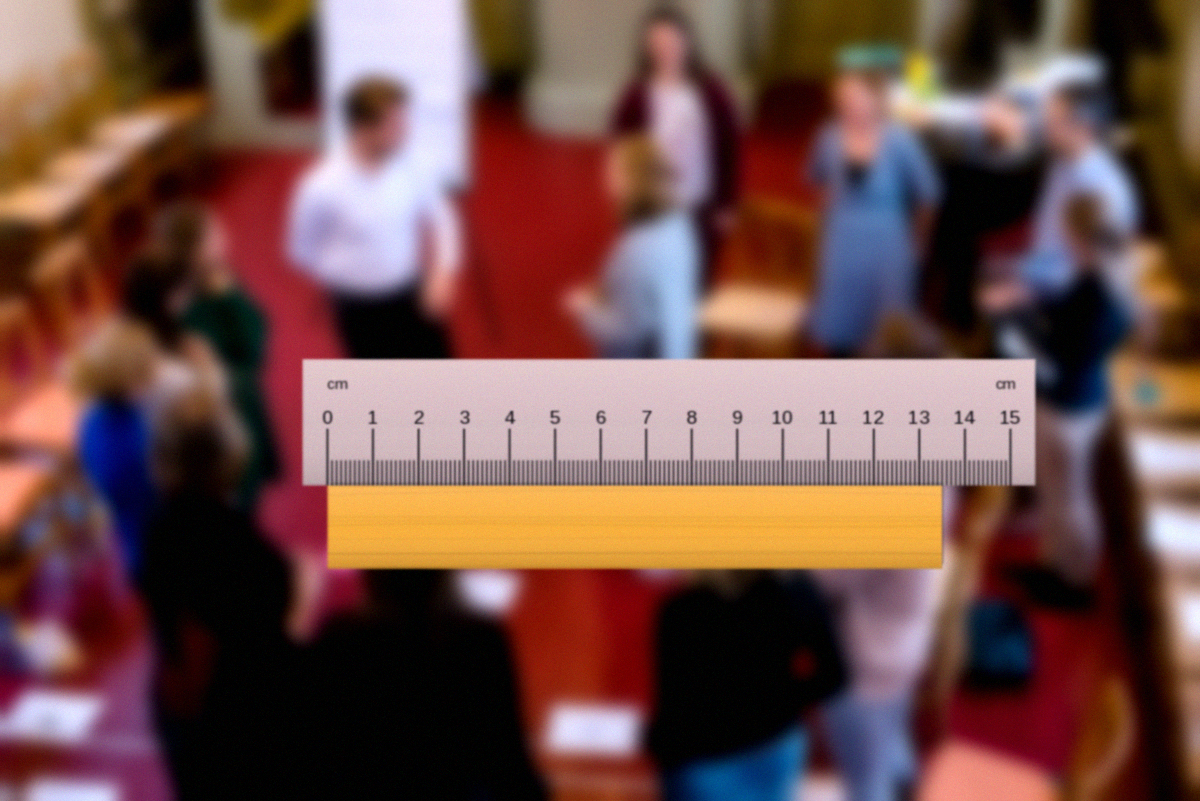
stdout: {"value": 13.5, "unit": "cm"}
